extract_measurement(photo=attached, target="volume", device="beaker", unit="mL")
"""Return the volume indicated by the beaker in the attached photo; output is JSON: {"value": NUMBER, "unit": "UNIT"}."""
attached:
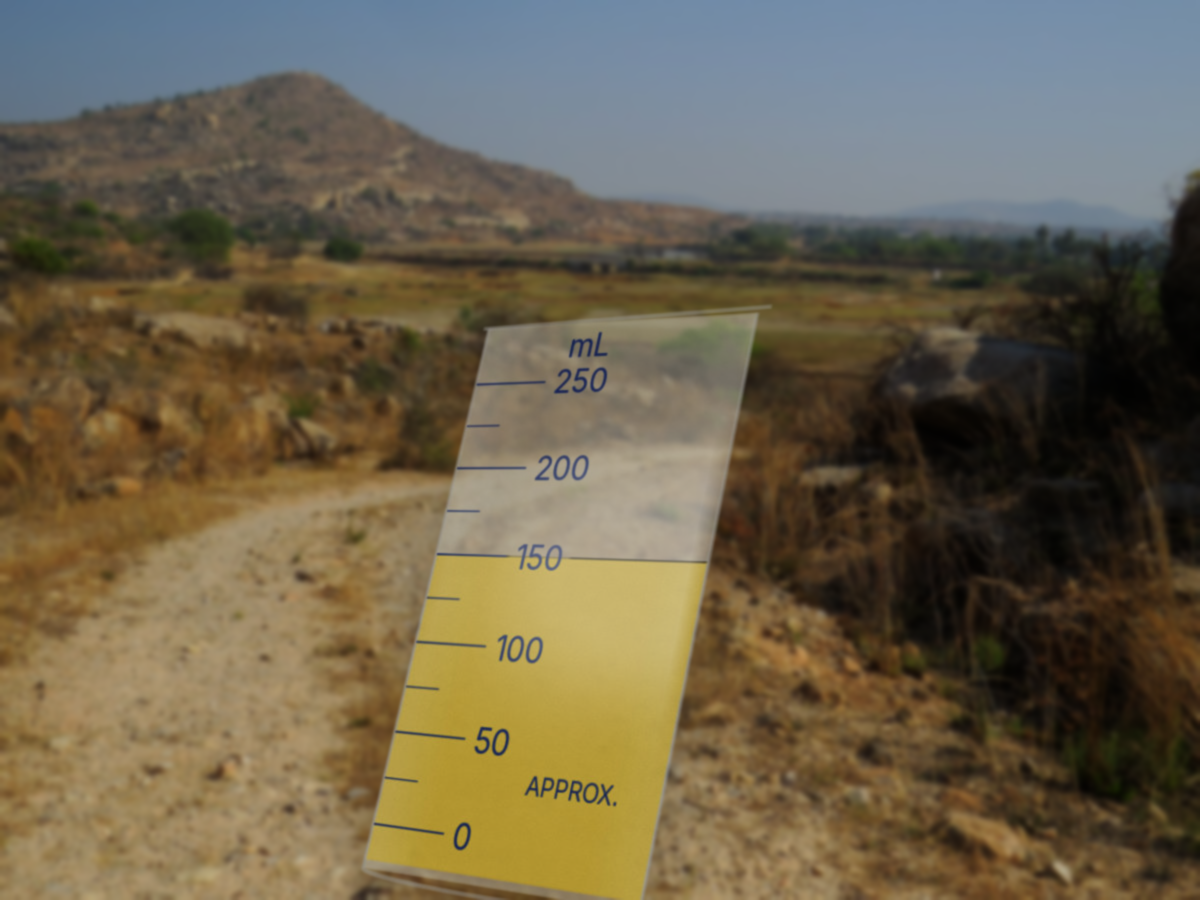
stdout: {"value": 150, "unit": "mL"}
